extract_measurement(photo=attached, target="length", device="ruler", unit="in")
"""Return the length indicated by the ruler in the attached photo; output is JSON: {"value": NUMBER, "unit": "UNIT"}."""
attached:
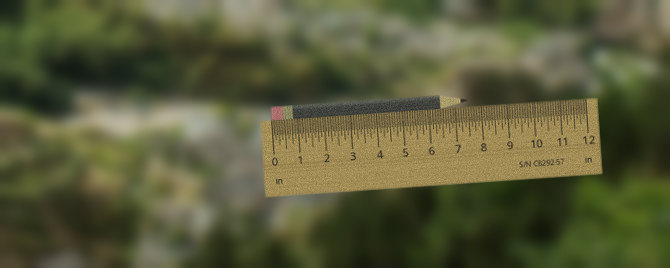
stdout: {"value": 7.5, "unit": "in"}
